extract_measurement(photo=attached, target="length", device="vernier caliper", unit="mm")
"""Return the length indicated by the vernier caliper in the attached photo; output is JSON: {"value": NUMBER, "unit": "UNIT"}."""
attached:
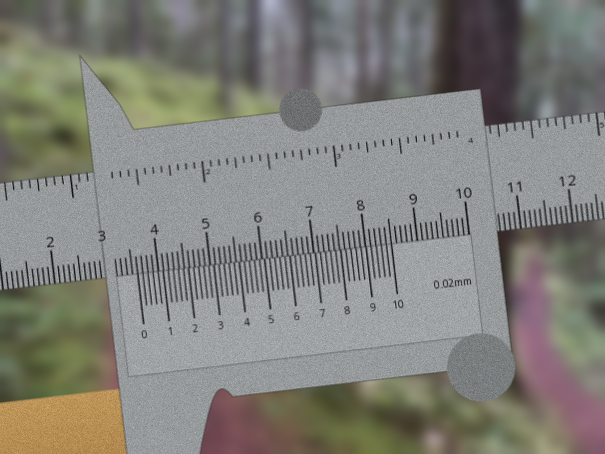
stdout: {"value": 36.0, "unit": "mm"}
